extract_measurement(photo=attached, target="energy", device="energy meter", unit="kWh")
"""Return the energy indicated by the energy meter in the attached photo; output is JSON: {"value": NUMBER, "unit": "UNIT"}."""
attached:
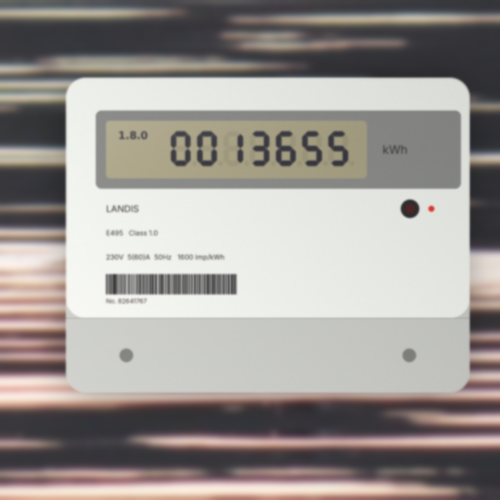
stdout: {"value": 13655, "unit": "kWh"}
